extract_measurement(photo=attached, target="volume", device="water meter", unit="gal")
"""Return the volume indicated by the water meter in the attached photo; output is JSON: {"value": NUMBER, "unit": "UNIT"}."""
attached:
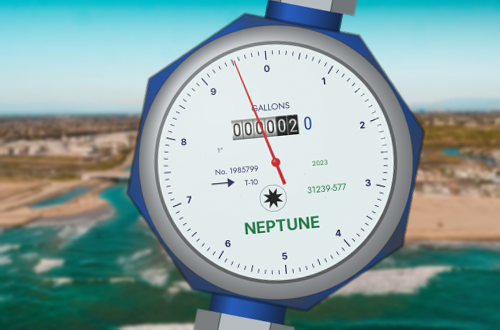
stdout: {"value": 19.5, "unit": "gal"}
